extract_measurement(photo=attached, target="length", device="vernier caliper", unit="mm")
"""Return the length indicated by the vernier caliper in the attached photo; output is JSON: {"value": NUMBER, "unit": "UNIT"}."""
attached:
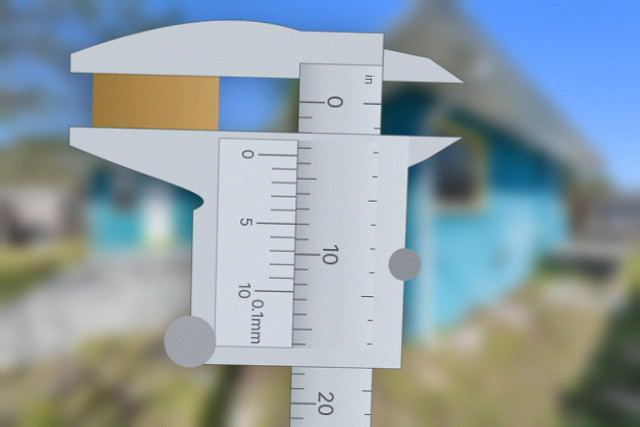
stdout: {"value": 3.5, "unit": "mm"}
